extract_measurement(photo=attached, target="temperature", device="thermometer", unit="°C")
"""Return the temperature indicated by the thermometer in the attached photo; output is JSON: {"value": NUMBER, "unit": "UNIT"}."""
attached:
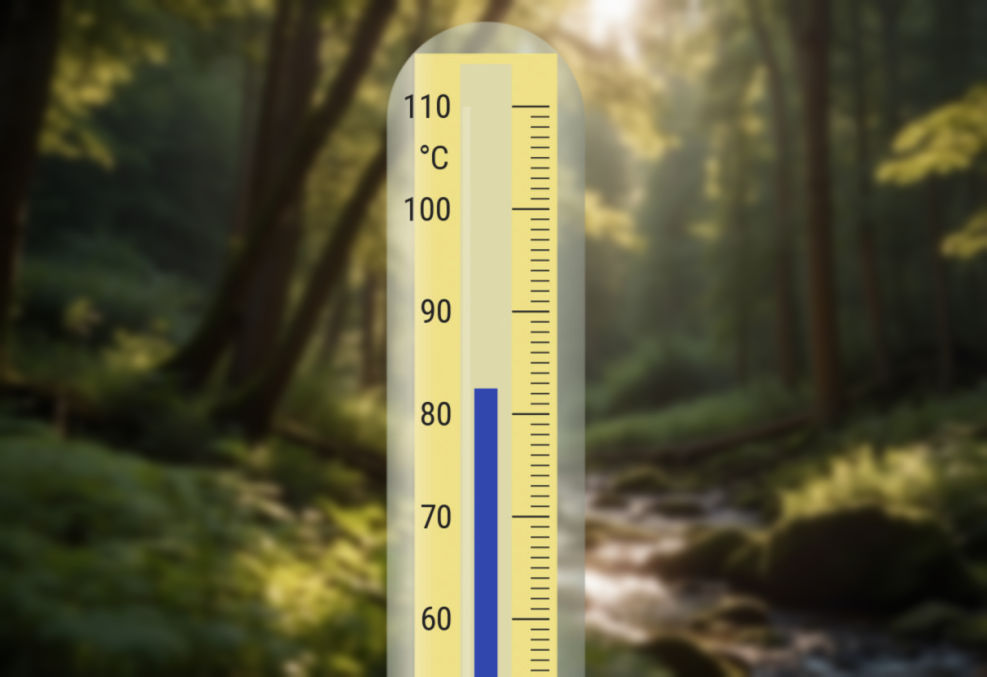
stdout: {"value": 82.5, "unit": "°C"}
